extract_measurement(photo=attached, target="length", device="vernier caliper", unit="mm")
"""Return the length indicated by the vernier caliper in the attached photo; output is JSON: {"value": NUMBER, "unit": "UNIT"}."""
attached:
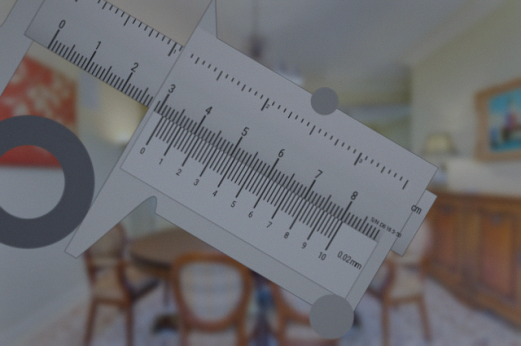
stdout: {"value": 31.5, "unit": "mm"}
